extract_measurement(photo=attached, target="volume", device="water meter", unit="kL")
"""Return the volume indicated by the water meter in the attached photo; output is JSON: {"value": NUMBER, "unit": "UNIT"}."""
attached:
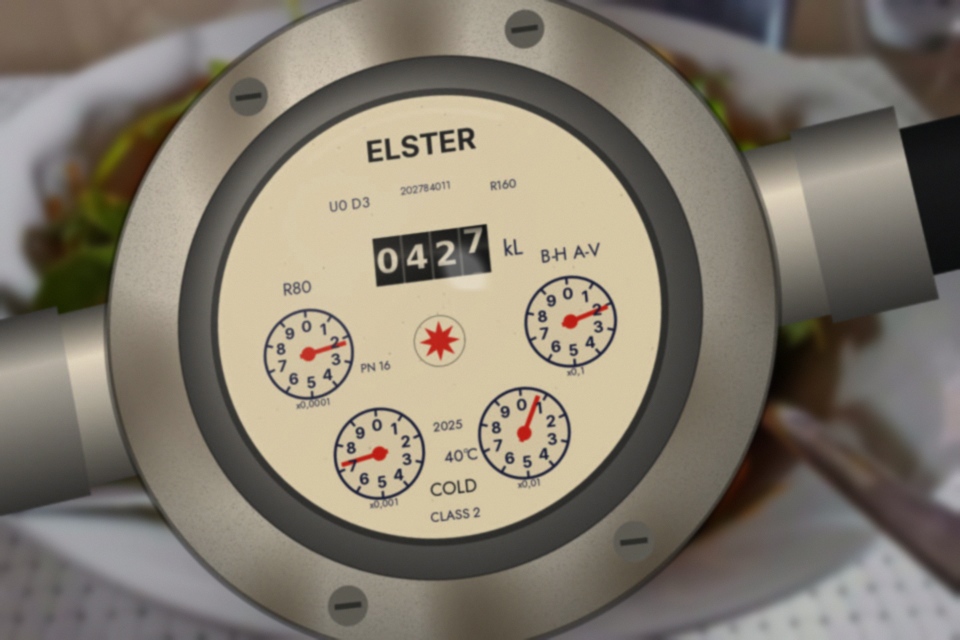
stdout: {"value": 427.2072, "unit": "kL"}
